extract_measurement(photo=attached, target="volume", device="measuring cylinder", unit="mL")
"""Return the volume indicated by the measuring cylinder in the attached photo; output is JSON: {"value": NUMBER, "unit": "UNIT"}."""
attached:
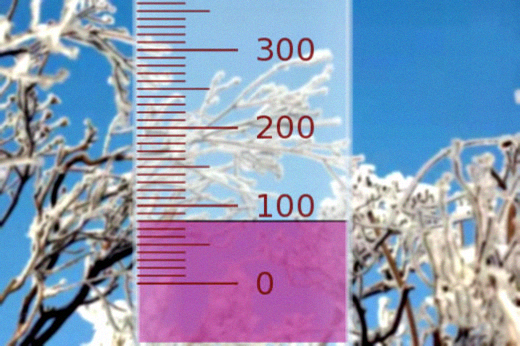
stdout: {"value": 80, "unit": "mL"}
